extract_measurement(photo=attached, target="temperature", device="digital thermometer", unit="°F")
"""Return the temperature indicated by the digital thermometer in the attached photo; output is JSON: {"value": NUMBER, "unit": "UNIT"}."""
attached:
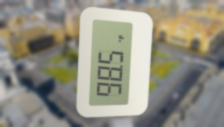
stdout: {"value": 98.5, "unit": "°F"}
